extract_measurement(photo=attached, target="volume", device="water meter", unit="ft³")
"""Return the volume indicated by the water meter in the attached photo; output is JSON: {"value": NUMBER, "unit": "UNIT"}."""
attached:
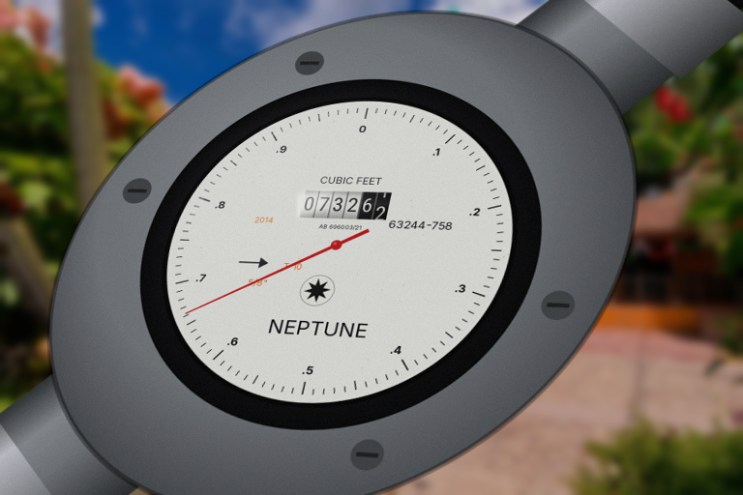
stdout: {"value": 73261.66, "unit": "ft³"}
